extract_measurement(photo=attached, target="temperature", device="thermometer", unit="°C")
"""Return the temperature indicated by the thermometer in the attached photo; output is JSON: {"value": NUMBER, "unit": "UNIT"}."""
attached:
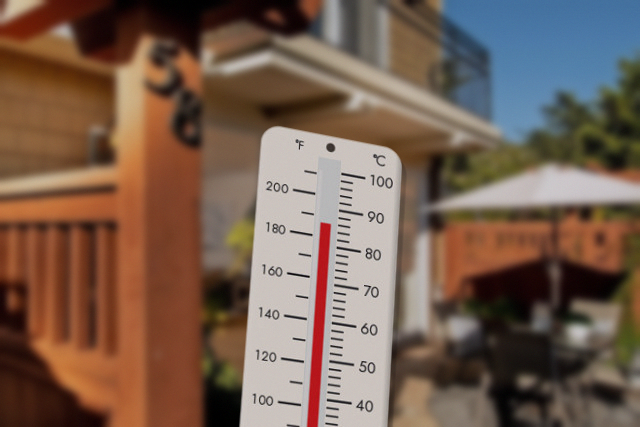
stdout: {"value": 86, "unit": "°C"}
